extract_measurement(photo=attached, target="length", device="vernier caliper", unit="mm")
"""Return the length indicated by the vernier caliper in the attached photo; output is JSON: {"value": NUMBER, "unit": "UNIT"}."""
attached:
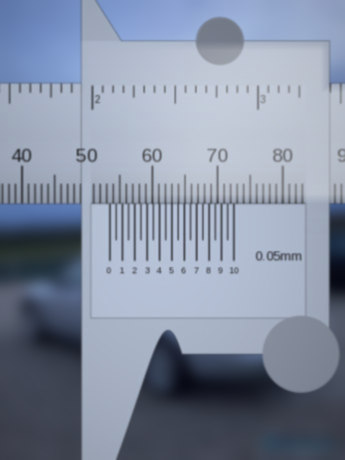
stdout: {"value": 53.5, "unit": "mm"}
